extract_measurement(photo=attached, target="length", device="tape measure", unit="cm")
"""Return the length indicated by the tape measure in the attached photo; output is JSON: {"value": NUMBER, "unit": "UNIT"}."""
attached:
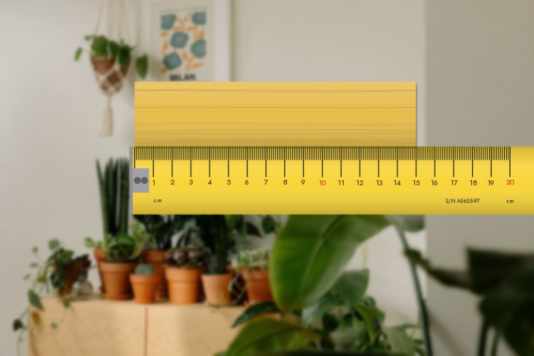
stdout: {"value": 15, "unit": "cm"}
